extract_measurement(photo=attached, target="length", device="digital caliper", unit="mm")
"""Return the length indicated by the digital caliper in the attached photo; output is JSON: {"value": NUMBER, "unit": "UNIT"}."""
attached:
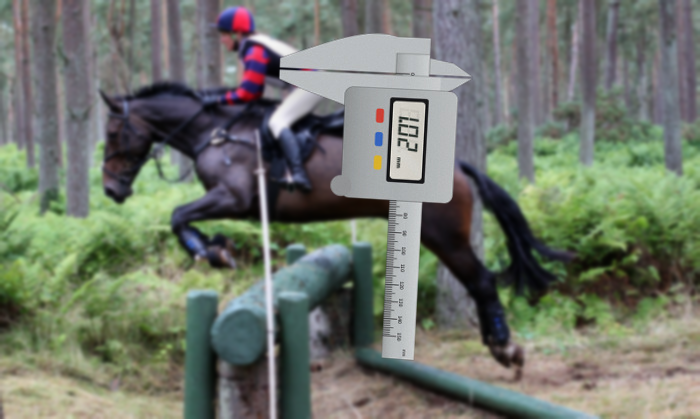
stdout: {"value": 1.02, "unit": "mm"}
